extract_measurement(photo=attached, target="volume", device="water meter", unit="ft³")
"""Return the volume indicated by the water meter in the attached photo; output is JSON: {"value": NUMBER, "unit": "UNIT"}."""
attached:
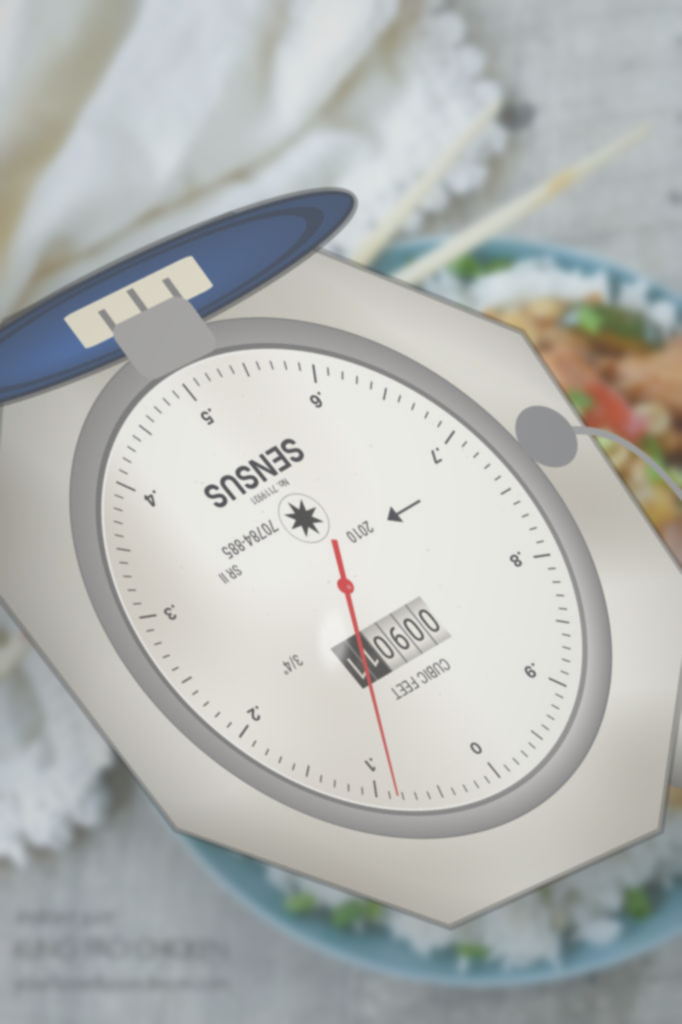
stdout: {"value": 9011.08, "unit": "ft³"}
